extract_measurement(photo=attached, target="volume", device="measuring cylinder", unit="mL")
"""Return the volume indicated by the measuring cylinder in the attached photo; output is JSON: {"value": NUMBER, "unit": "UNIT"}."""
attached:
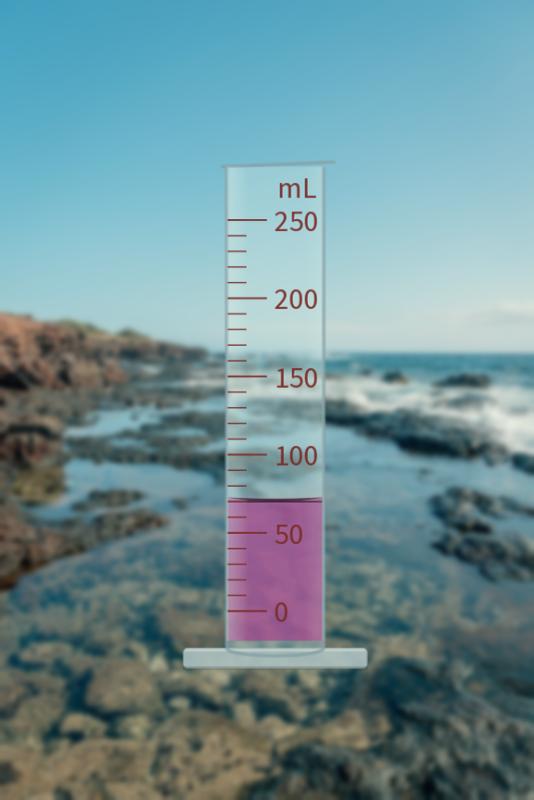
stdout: {"value": 70, "unit": "mL"}
